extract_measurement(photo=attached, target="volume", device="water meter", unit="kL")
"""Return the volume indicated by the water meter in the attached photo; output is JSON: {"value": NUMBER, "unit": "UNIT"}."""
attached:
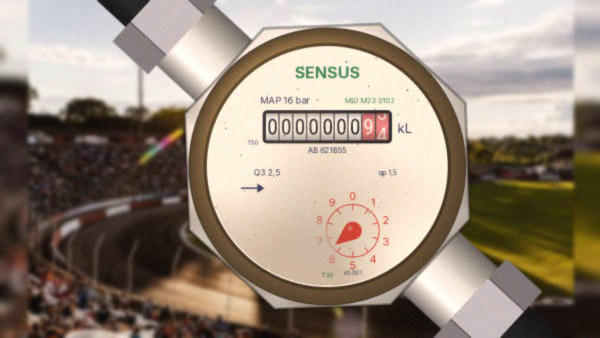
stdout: {"value": 0.936, "unit": "kL"}
